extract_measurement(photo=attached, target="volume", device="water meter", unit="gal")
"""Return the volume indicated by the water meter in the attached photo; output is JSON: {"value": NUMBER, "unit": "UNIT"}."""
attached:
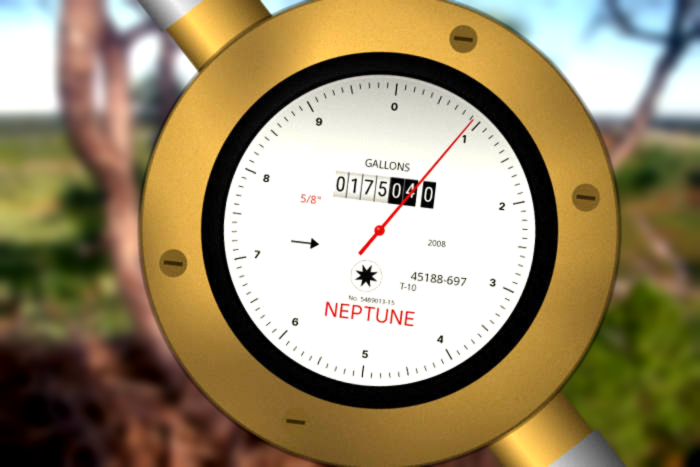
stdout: {"value": 175040.9, "unit": "gal"}
